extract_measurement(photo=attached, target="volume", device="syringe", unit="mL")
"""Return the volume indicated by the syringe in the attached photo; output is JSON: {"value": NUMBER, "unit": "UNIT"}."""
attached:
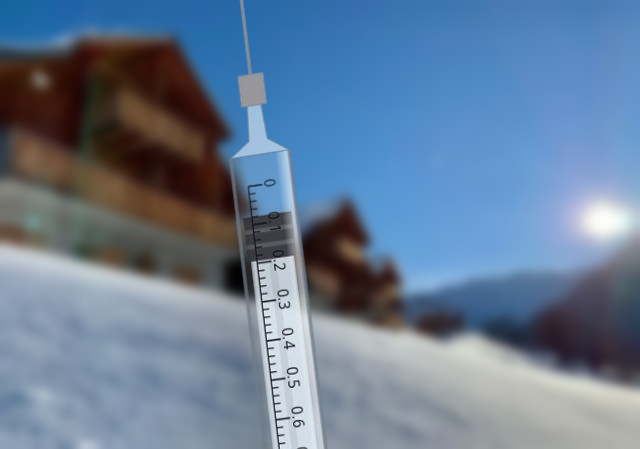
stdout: {"value": 0.08, "unit": "mL"}
